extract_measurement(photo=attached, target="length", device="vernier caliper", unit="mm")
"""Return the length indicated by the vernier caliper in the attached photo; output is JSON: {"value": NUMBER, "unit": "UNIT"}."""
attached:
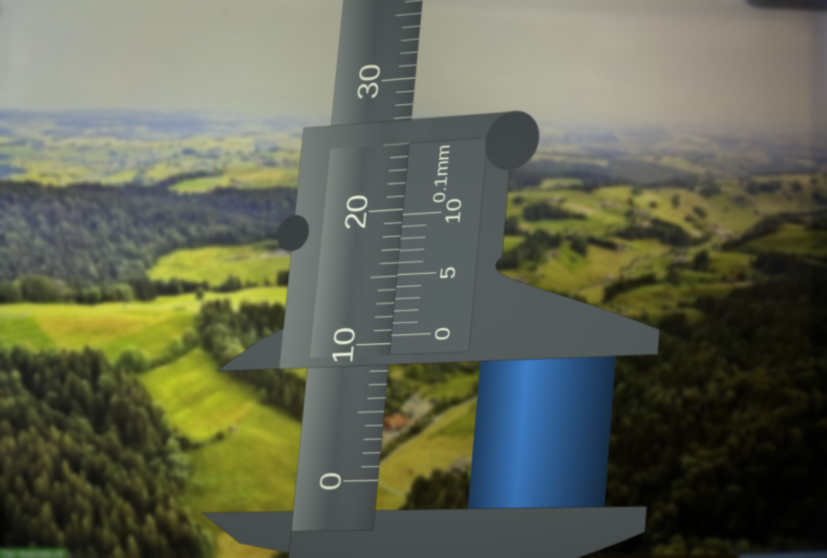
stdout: {"value": 10.6, "unit": "mm"}
